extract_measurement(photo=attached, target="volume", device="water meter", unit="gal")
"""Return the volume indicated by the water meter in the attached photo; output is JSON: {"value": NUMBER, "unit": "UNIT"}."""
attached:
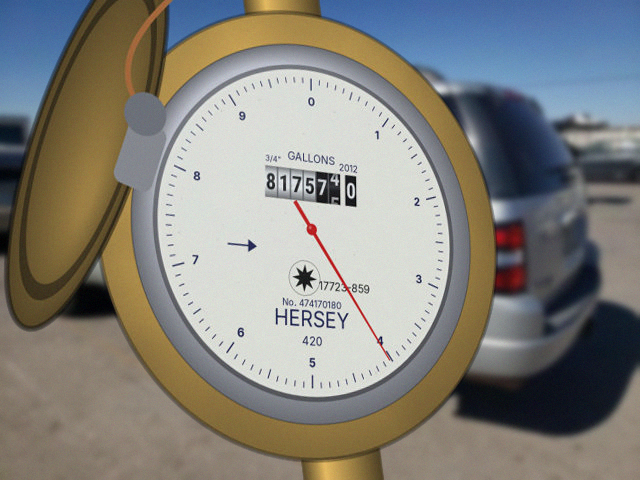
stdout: {"value": 8175744.0, "unit": "gal"}
